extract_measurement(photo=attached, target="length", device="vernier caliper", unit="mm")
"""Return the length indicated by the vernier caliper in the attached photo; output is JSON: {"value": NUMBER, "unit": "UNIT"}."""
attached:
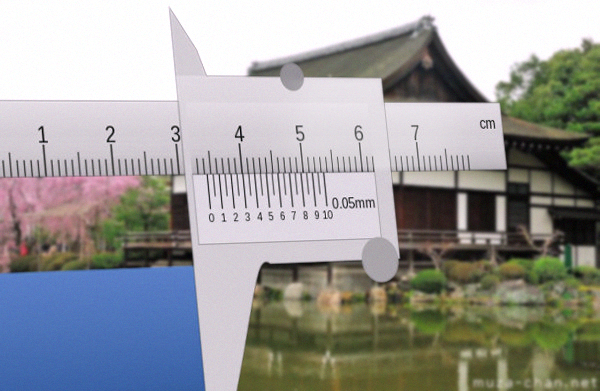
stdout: {"value": 34.4, "unit": "mm"}
